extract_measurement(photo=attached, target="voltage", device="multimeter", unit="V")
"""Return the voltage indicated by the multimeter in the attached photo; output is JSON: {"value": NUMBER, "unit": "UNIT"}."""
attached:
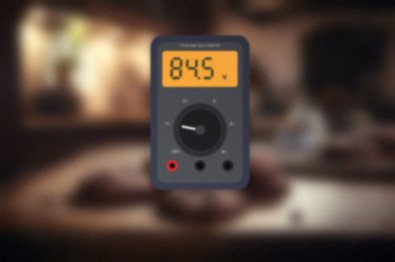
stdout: {"value": 84.5, "unit": "V"}
